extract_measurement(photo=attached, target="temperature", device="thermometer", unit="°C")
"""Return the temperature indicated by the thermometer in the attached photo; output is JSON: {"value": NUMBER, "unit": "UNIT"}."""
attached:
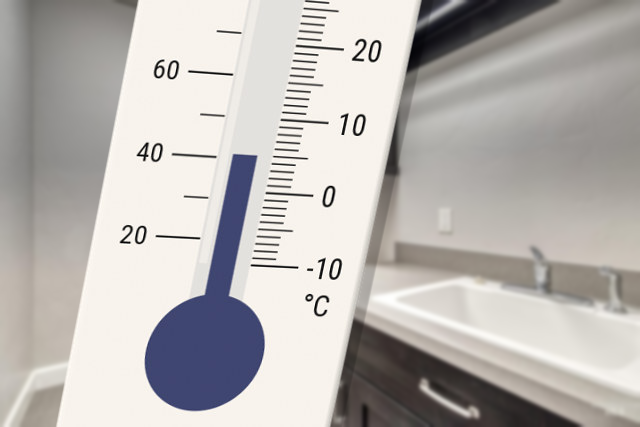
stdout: {"value": 5, "unit": "°C"}
